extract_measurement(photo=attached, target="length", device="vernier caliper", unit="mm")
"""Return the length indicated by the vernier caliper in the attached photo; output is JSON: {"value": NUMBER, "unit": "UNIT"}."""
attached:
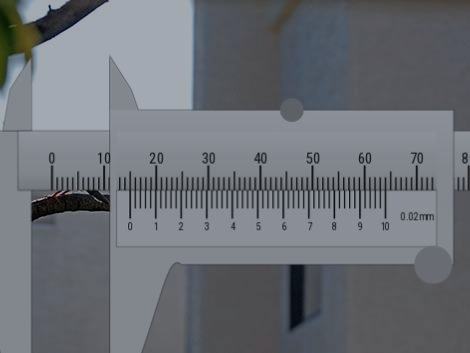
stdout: {"value": 15.0, "unit": "mm"}
